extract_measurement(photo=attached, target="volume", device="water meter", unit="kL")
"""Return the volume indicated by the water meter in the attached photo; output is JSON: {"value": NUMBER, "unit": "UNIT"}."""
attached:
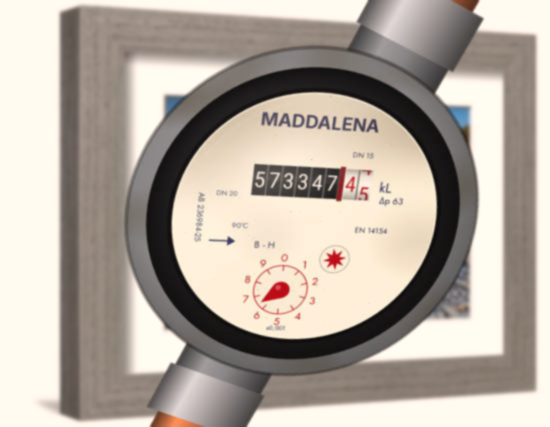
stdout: {"value": 573347.446, "unit": "kL"}
